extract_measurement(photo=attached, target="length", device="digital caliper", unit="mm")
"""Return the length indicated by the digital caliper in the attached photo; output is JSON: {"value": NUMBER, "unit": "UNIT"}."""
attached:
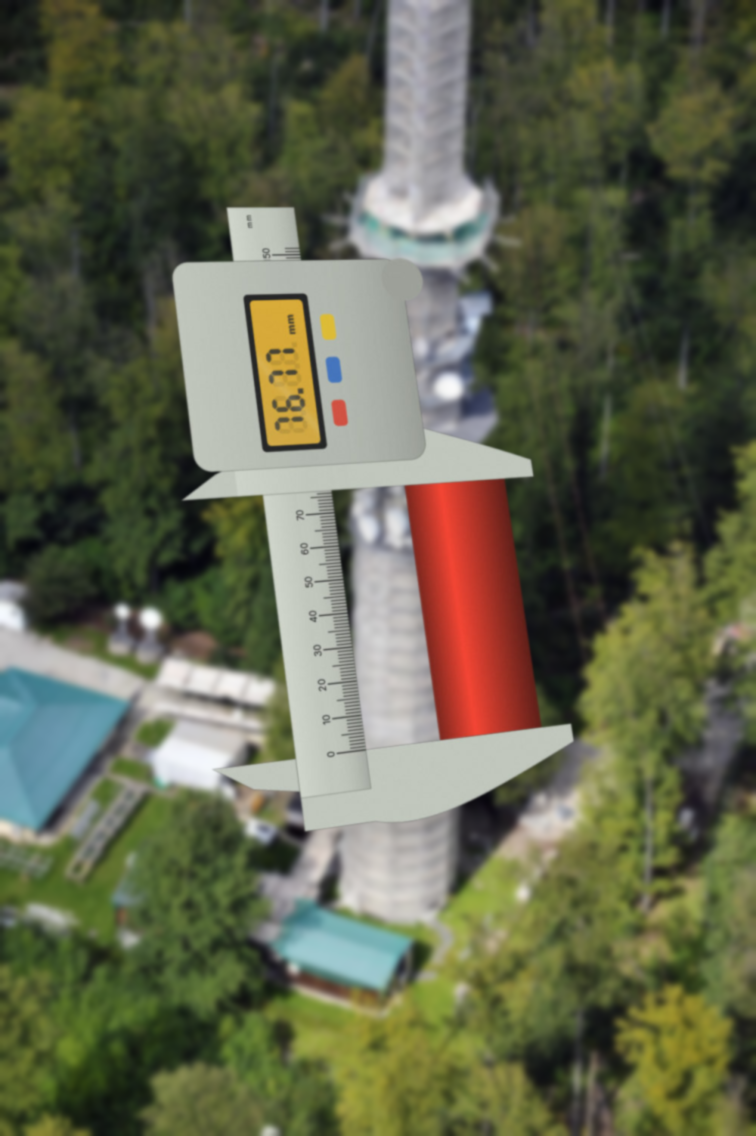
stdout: {"value": 76.77, "unit": "mm"}
